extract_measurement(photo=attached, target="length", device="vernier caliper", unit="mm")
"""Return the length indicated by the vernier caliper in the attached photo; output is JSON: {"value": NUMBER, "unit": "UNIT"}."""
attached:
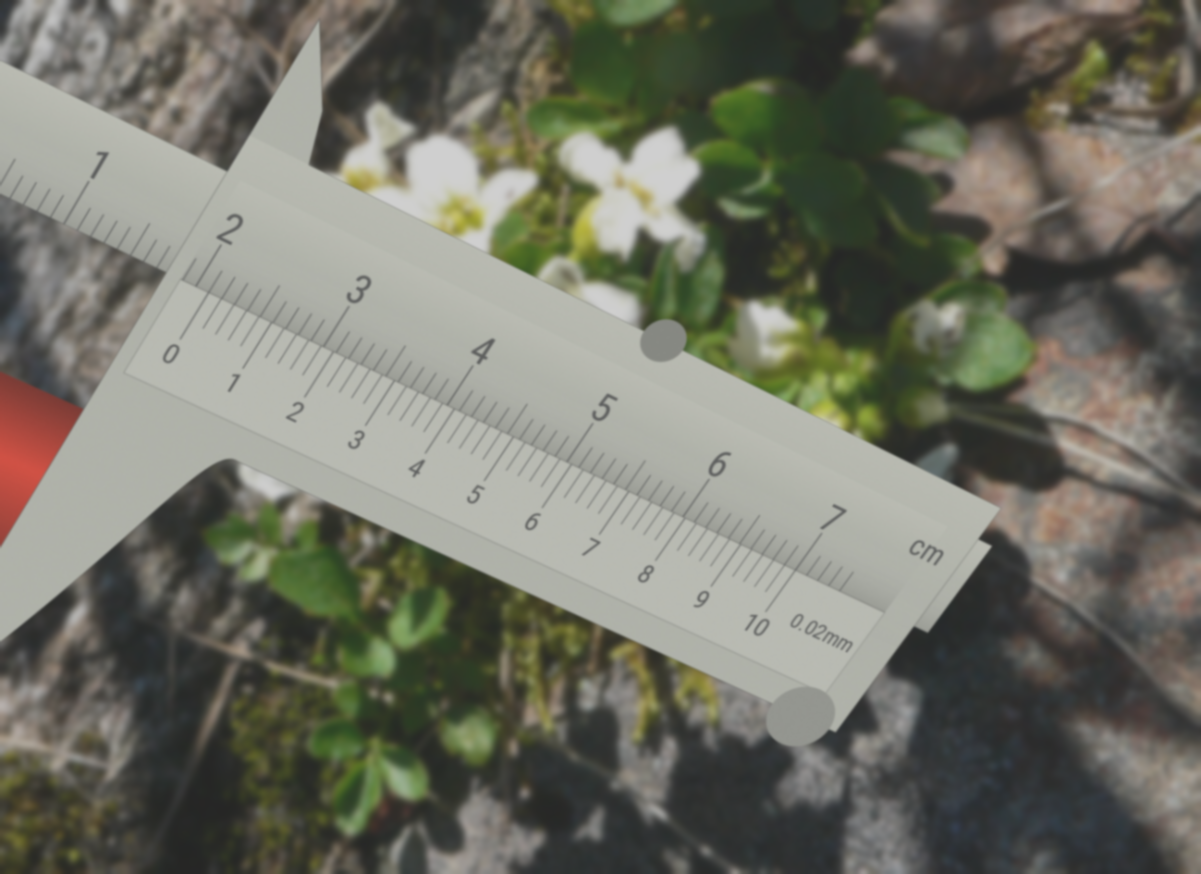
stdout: {"value": 21.0, "unit": "mm"}
